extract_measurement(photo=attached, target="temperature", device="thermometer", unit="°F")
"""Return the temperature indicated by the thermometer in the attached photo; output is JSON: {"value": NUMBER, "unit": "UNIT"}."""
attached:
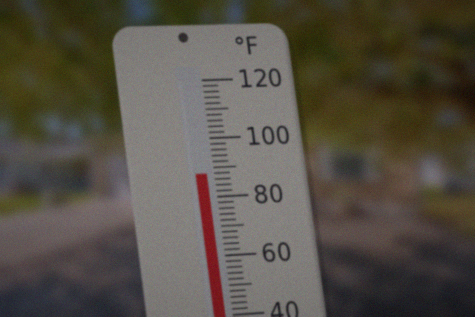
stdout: {"value": 88, "unit": "°F"}
